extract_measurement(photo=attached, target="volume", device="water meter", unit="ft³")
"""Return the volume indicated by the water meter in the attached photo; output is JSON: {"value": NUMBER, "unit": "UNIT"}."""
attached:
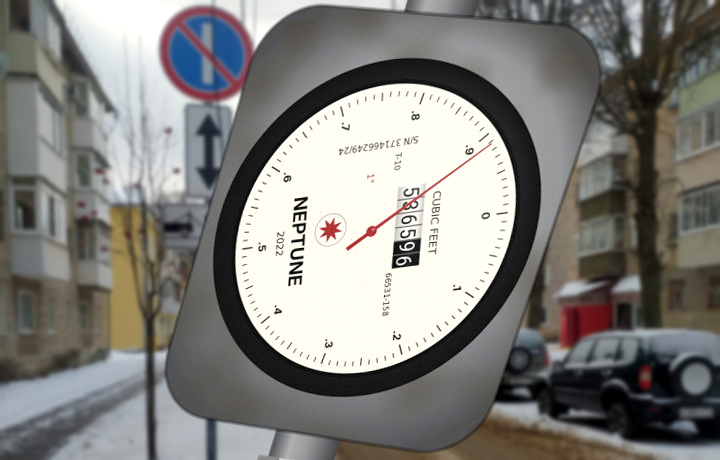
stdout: {"value": 536595.91, "unit": "ft³"}
